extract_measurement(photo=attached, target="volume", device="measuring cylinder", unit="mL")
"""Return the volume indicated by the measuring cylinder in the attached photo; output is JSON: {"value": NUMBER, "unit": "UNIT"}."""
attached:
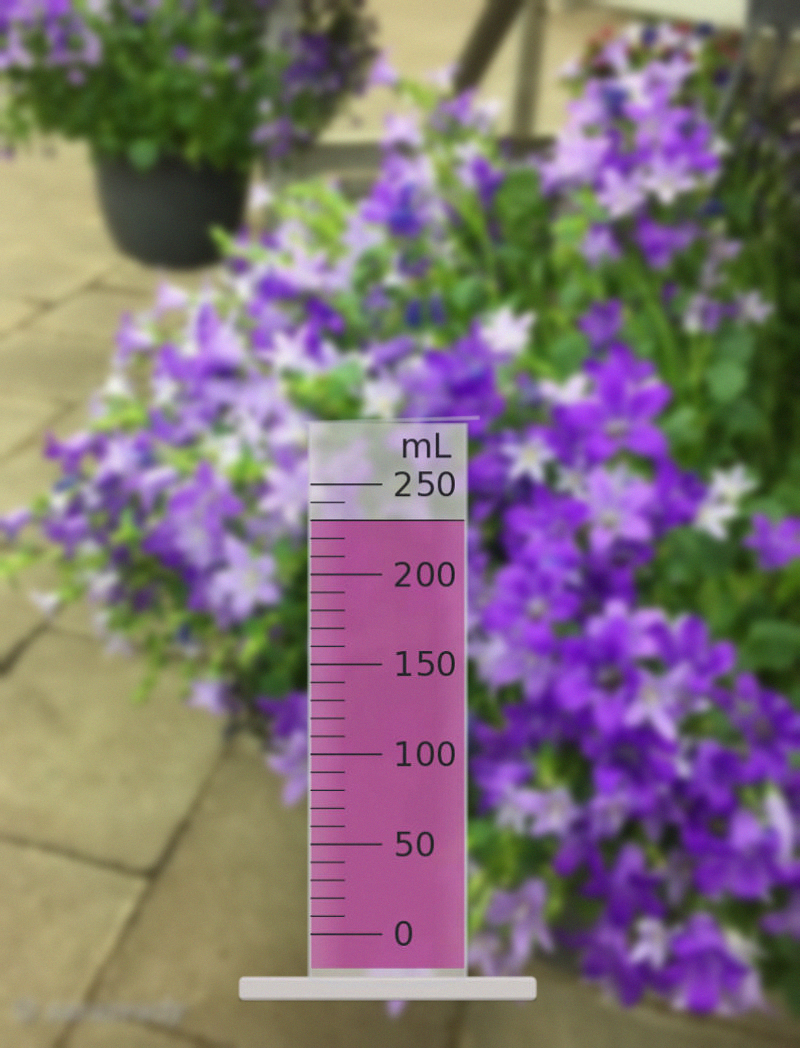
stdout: {"value": 230, "unit": "mL"}
